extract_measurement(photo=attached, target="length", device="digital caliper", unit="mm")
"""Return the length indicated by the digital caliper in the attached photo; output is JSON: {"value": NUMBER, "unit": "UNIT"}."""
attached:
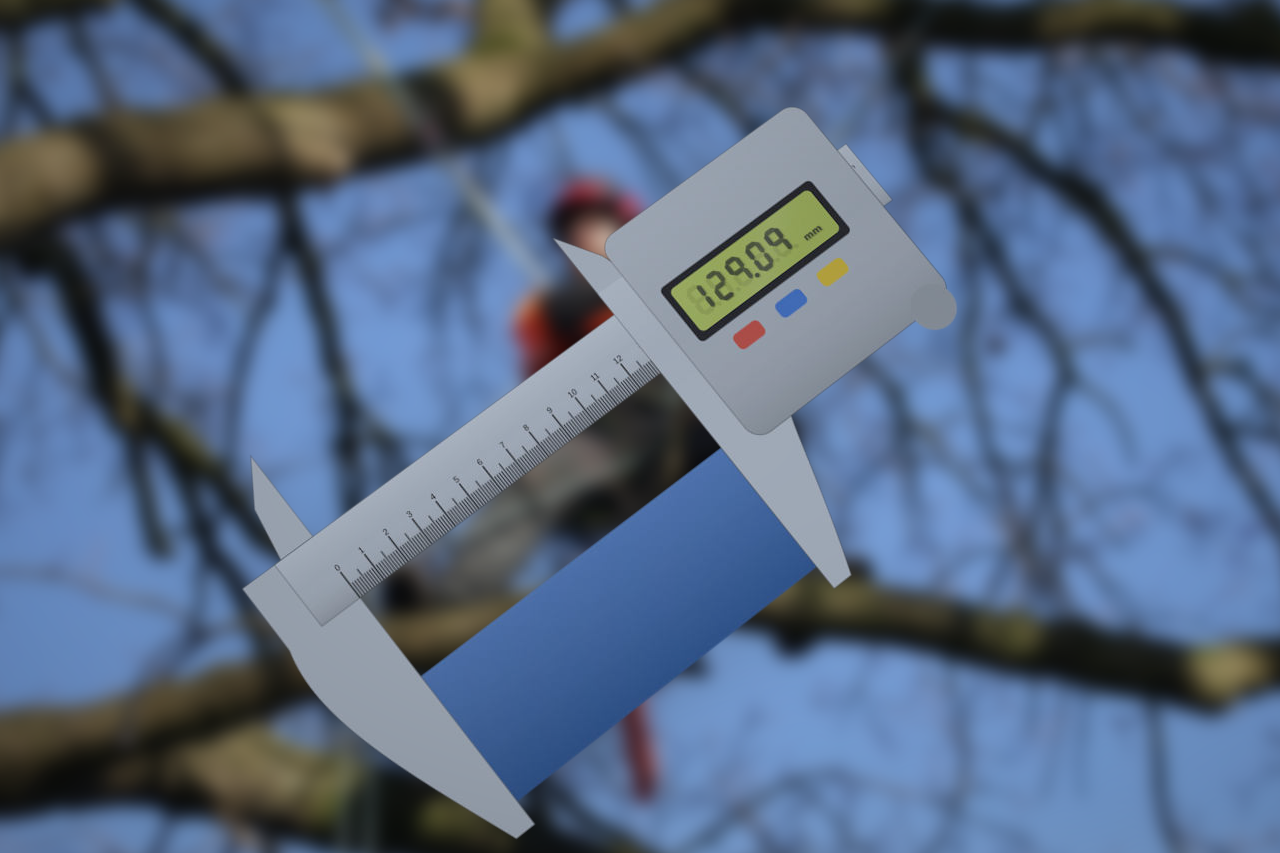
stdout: {"value": 129.09, "unit": "mm"}
